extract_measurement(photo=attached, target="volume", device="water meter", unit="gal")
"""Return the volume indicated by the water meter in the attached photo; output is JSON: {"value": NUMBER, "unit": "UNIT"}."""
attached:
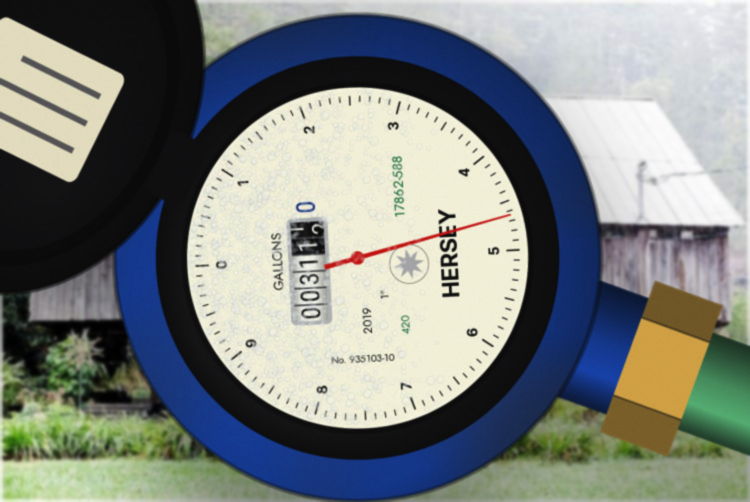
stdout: {"value": 31114.6, "unit": "gal"}
